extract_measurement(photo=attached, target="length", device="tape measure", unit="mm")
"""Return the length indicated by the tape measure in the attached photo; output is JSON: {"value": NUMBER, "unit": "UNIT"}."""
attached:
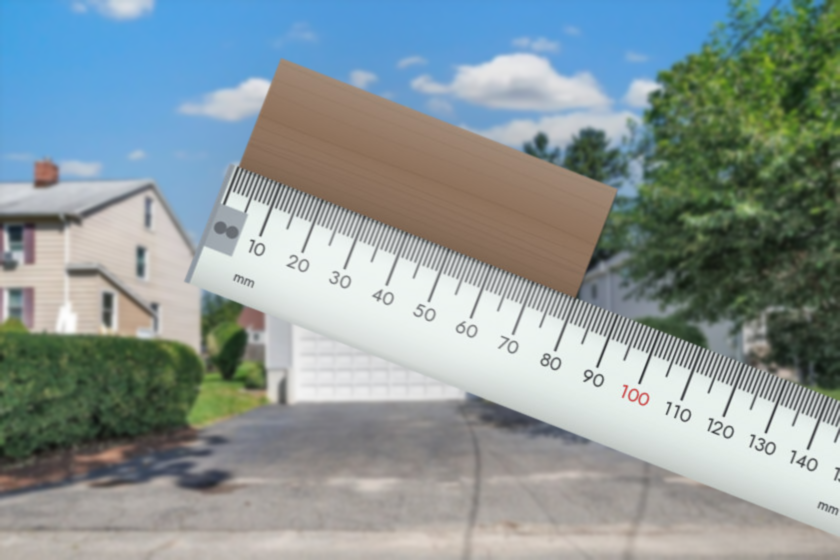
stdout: {"value": 80, "unit": "mm"}
